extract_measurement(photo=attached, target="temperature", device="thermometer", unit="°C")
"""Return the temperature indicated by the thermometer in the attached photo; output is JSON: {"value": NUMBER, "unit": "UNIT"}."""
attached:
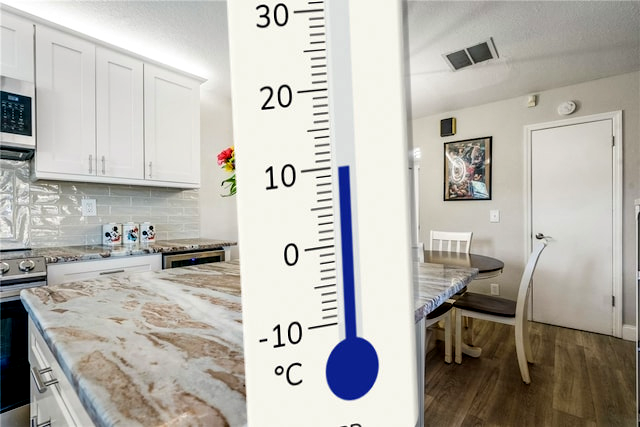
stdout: {"value": 10, "unit": "°C"}
